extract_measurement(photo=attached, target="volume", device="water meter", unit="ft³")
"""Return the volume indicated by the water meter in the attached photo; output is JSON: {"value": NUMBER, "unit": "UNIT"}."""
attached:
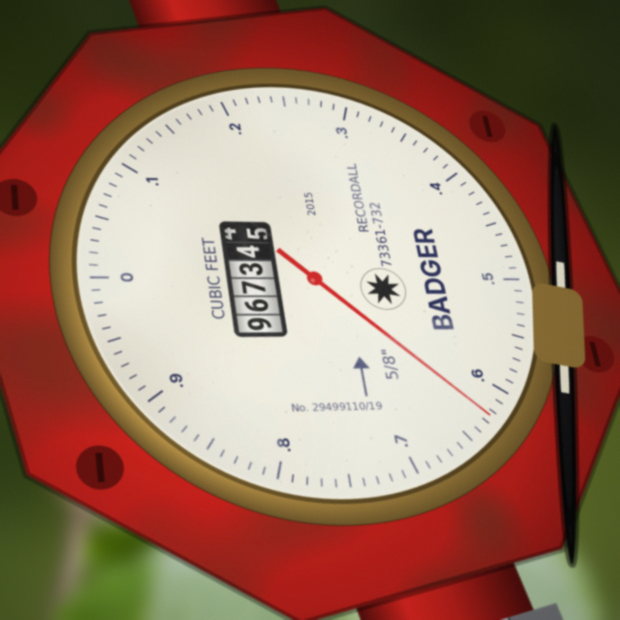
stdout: {"value": 967344.62, "unit": "ft³"}
